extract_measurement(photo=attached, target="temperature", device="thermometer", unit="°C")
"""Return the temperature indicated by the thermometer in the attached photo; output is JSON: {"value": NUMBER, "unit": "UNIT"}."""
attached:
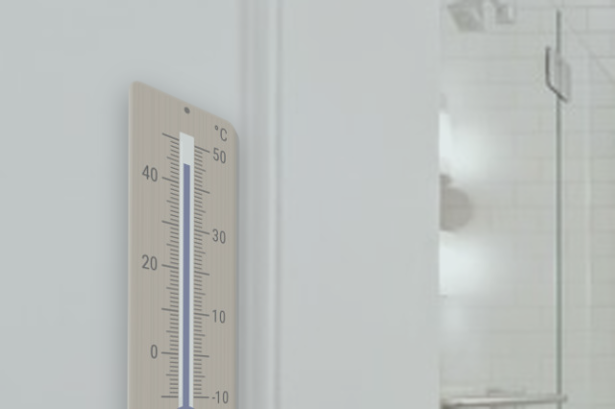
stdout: {"value": 45, "unit": "°C"}
